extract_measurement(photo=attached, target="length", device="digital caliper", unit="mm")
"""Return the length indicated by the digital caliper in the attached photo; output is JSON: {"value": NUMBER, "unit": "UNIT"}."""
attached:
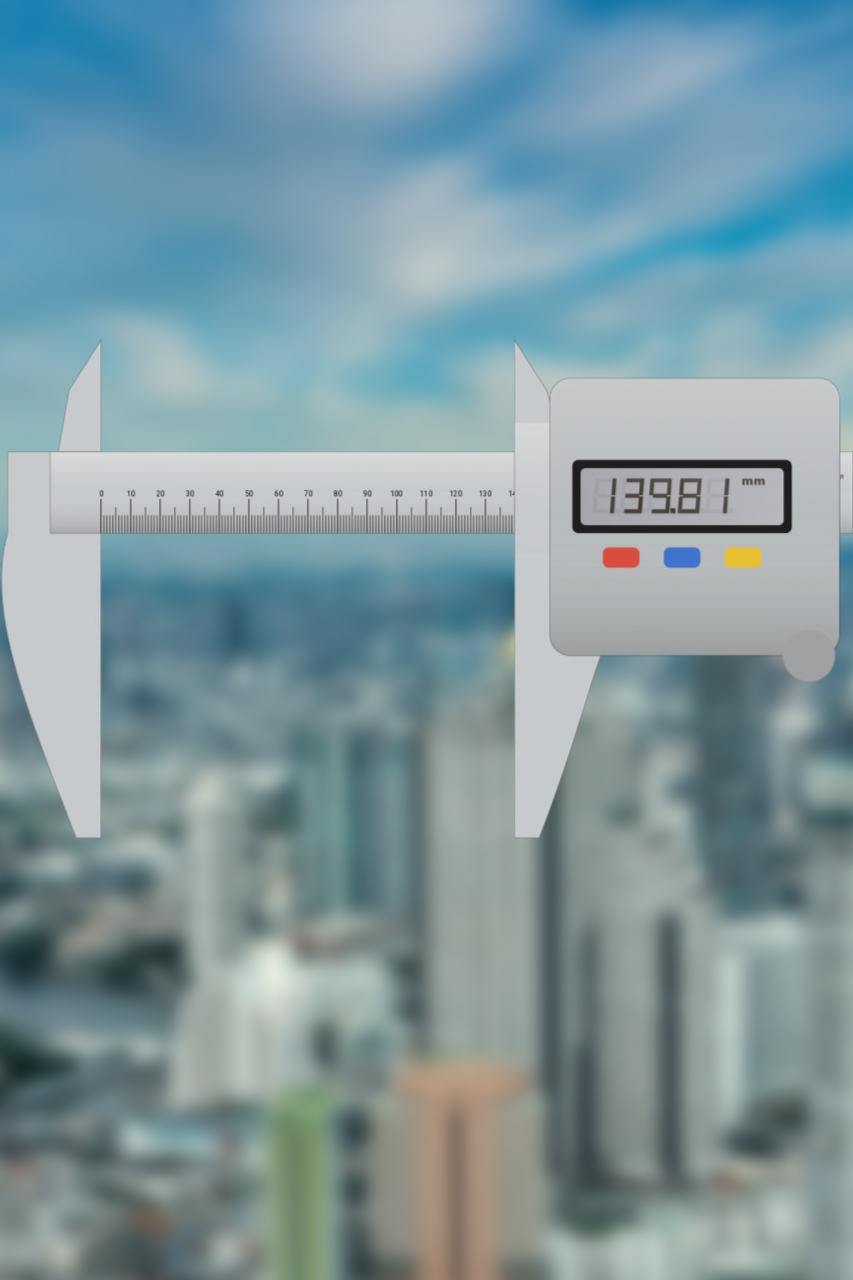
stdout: {"value": 139.81, "unit": "mm"}
